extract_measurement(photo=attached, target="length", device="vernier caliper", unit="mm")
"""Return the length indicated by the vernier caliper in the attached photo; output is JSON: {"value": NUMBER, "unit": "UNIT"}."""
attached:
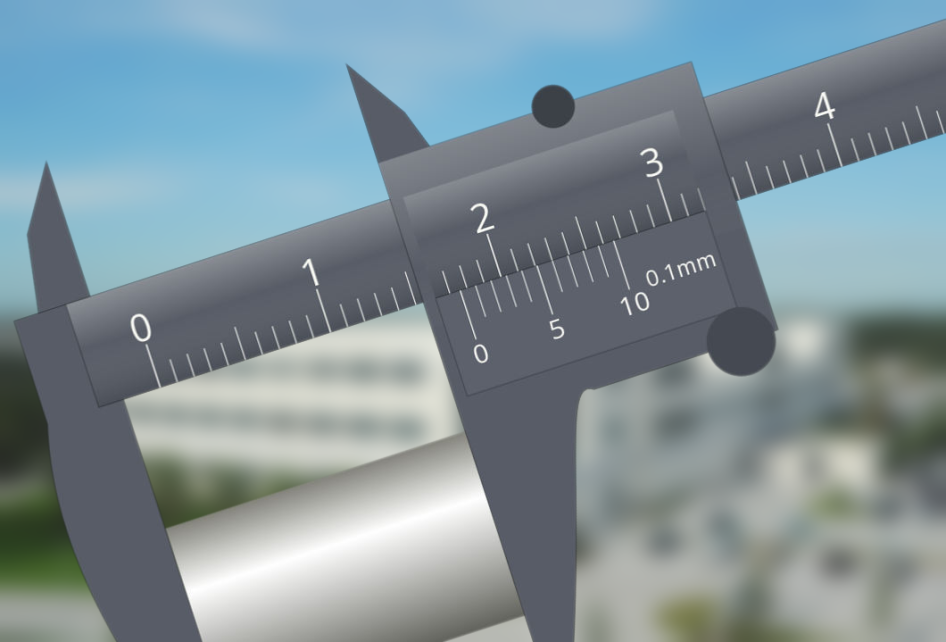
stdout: {"value": 17.6, "unit": "mm"}
